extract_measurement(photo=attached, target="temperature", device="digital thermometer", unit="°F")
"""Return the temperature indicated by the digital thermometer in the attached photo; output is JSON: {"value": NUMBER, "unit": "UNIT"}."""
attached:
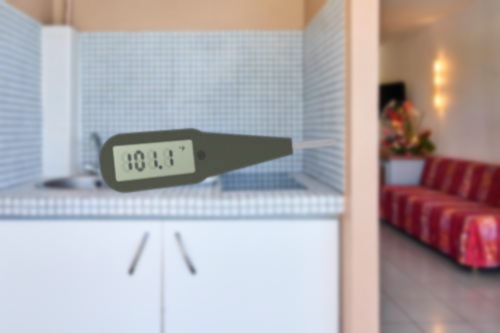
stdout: {"value": 101.1, "unit": "°F"}
